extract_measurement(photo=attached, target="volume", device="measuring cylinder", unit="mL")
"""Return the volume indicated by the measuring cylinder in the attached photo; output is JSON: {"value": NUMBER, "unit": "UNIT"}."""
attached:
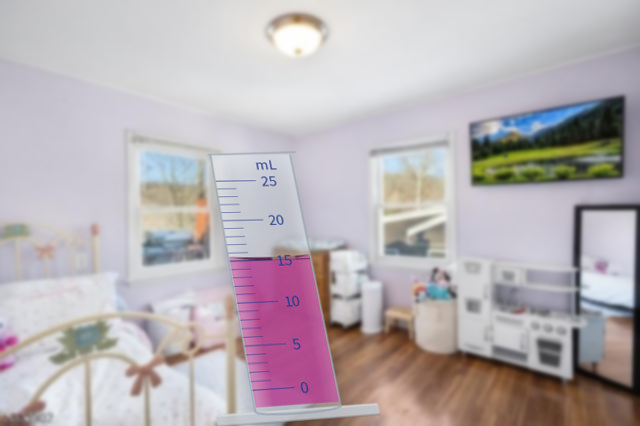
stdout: {"value": 15, "unit": "mL"}
